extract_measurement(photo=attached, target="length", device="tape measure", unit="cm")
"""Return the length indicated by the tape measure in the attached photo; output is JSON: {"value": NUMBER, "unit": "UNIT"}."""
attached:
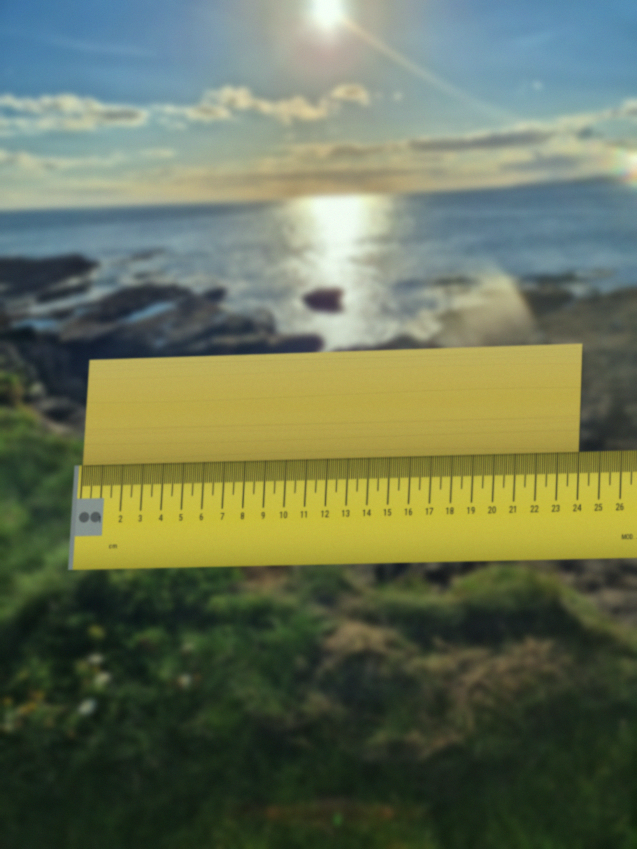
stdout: {"value": 24, "unit": "cm"}
